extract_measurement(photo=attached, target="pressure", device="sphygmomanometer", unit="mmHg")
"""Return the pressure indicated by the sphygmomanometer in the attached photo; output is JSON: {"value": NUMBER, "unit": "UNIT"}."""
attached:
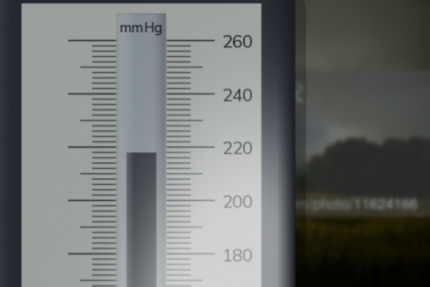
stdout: {"value": 218, "unit": "mmHg"}
